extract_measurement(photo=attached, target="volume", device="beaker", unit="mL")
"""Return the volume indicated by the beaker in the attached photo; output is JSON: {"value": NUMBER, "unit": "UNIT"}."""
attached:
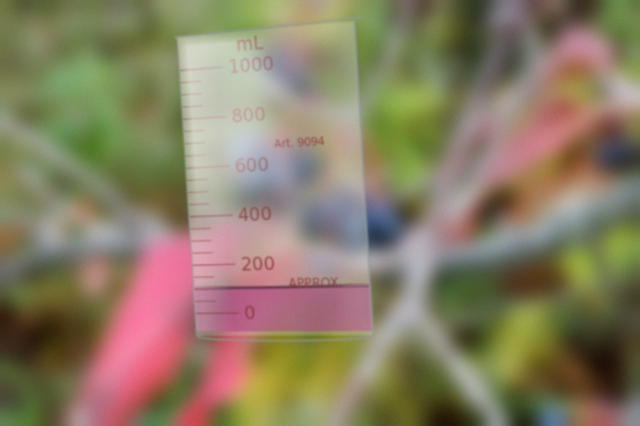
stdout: {"value": 100, "unit": "mL"}
